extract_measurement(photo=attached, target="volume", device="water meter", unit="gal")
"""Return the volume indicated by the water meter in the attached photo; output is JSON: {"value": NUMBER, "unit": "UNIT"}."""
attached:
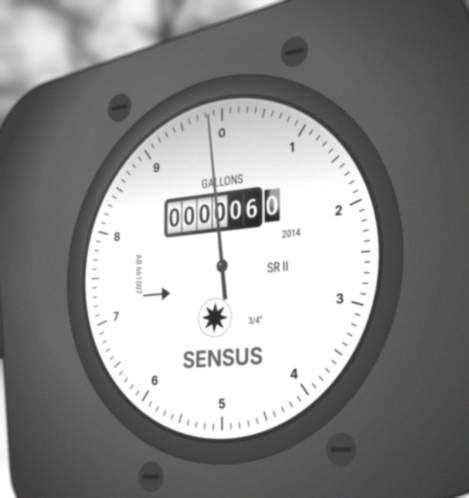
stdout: {"value": 59.8, "unit": "gal"}
